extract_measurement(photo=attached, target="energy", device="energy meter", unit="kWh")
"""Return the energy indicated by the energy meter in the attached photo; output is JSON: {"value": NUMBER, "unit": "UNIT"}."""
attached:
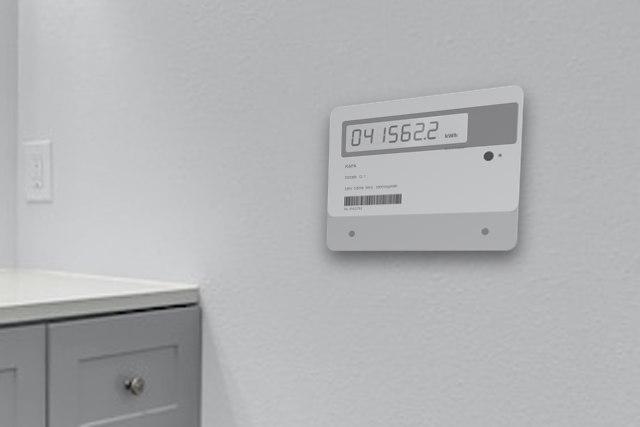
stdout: {"value": 41562.2, "unit": "kWh"}
